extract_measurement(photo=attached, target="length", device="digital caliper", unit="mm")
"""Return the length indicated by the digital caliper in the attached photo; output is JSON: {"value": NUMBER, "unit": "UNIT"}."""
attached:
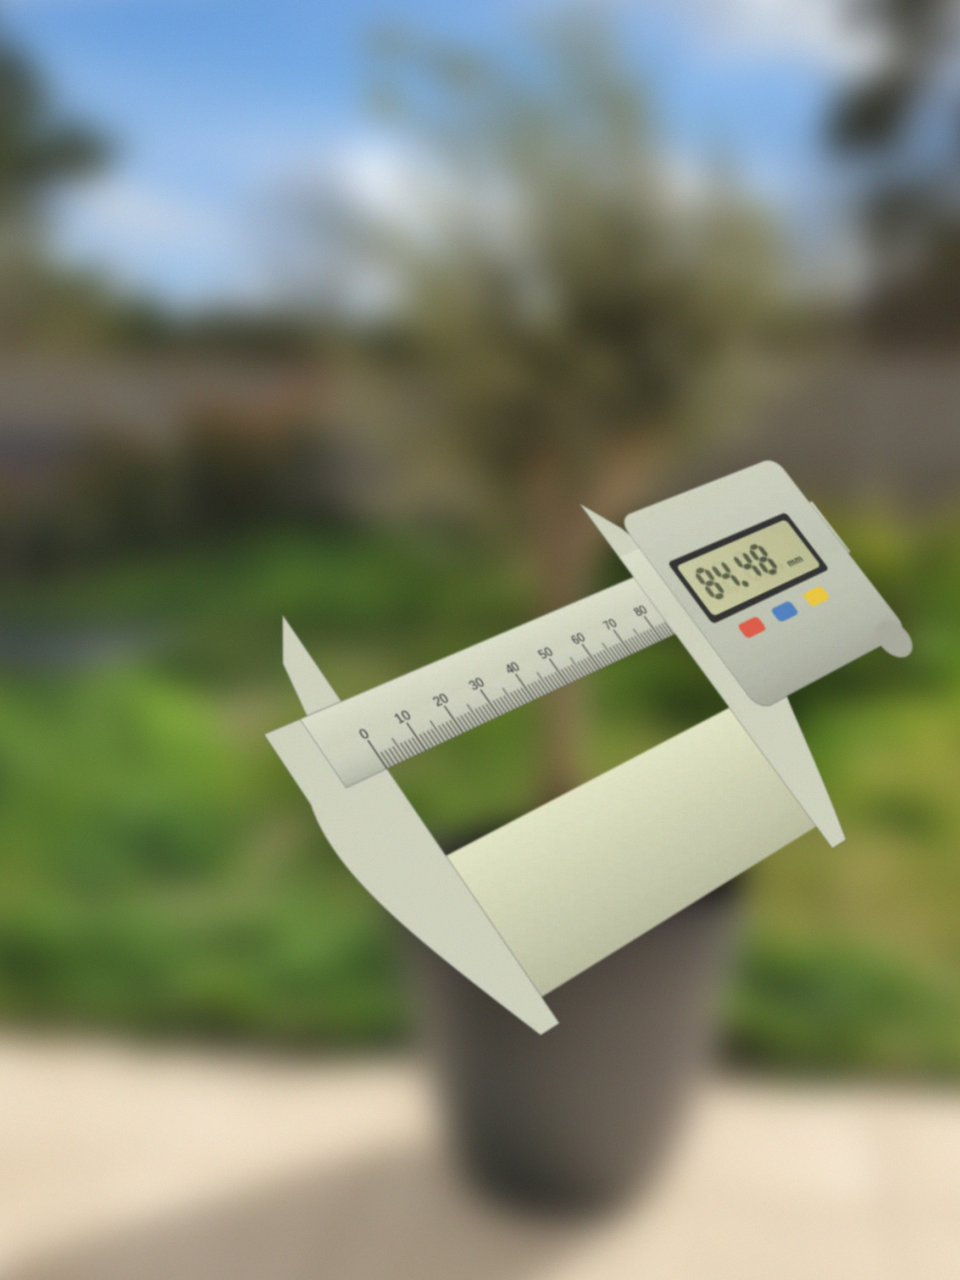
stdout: {"value": 84.48, "unit": "mm"}
